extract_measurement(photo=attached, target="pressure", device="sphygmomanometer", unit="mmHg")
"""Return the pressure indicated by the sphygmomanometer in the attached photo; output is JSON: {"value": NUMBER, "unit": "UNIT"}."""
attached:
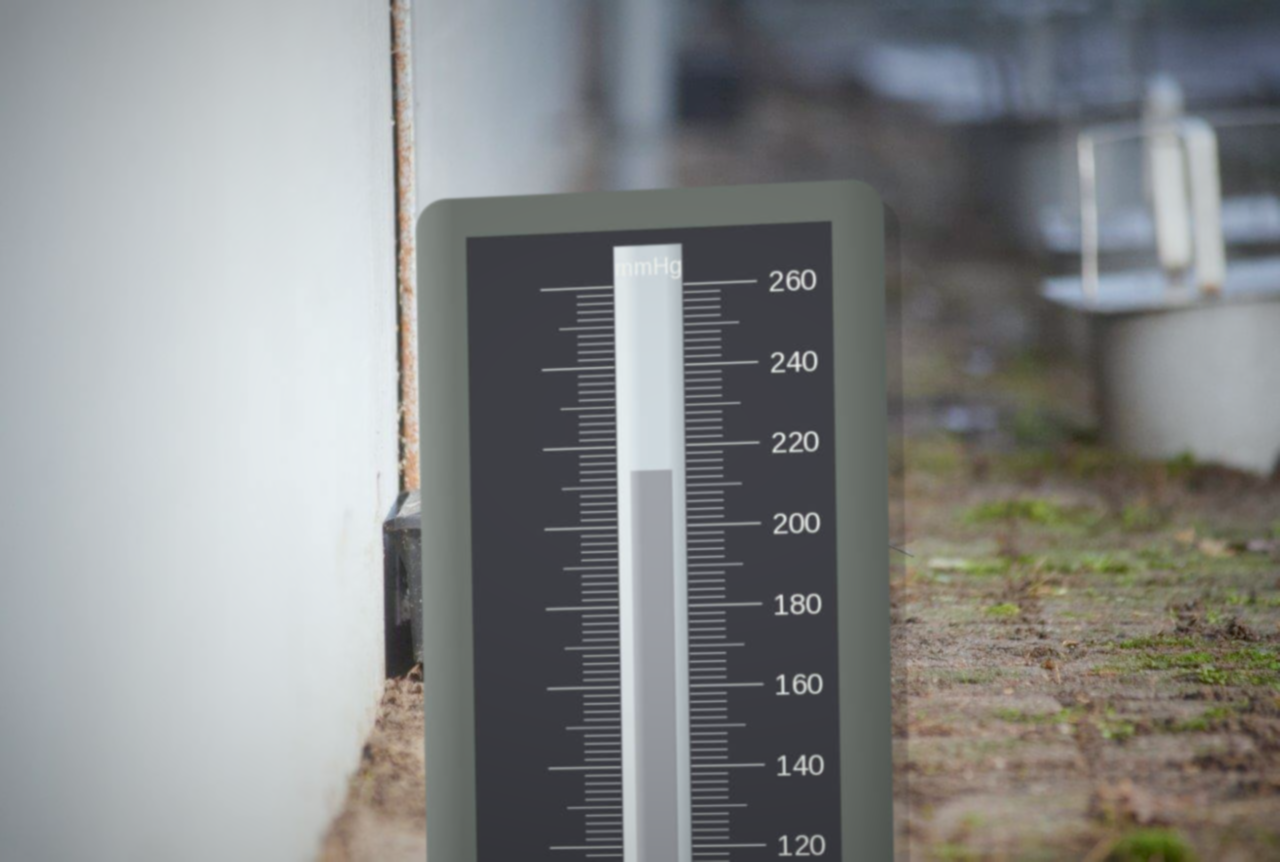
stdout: {"value": 214, "unit": "mmHg"}
